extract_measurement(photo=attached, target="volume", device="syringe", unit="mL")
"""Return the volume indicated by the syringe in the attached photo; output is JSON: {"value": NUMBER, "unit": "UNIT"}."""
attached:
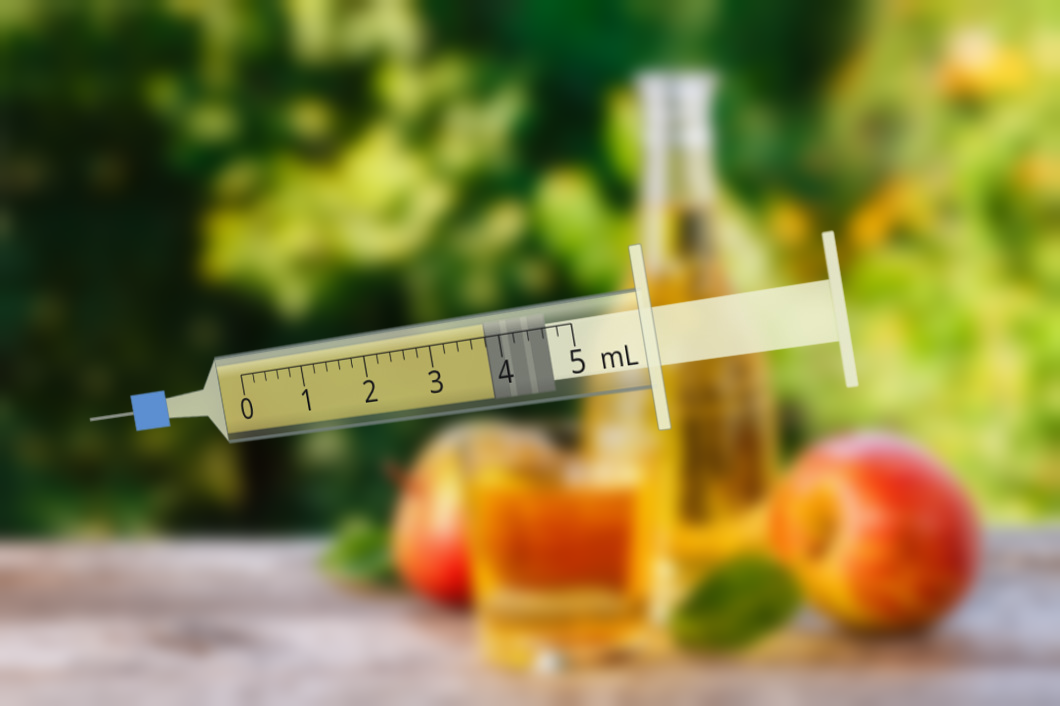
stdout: {"value": 3.8, "unit": "mL"}
